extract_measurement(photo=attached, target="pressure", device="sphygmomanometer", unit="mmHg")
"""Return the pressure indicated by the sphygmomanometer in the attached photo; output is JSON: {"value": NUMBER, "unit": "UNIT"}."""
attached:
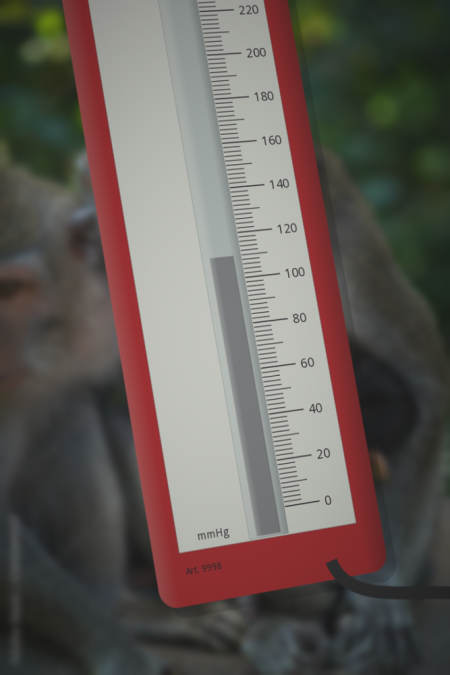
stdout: {"value": 110, "unit": "mmHg"}
